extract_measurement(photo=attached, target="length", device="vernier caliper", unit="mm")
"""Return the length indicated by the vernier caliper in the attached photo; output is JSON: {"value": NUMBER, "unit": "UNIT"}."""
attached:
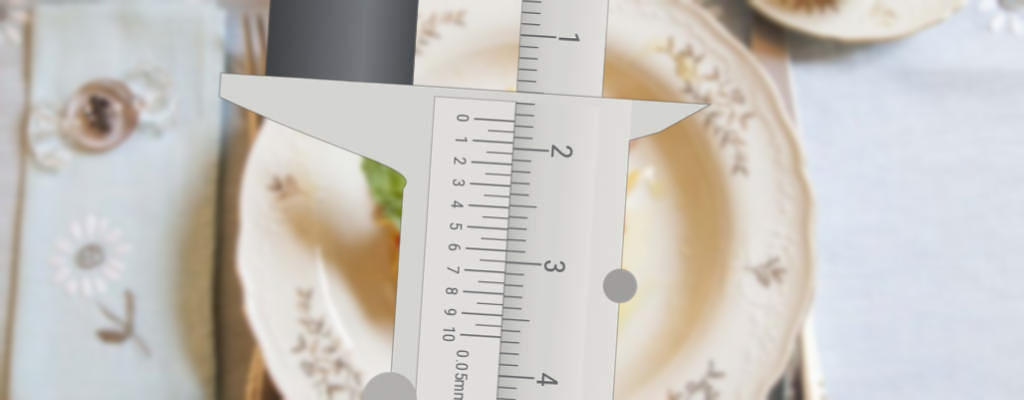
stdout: {"value": 17.6, "unit": "mm"}
